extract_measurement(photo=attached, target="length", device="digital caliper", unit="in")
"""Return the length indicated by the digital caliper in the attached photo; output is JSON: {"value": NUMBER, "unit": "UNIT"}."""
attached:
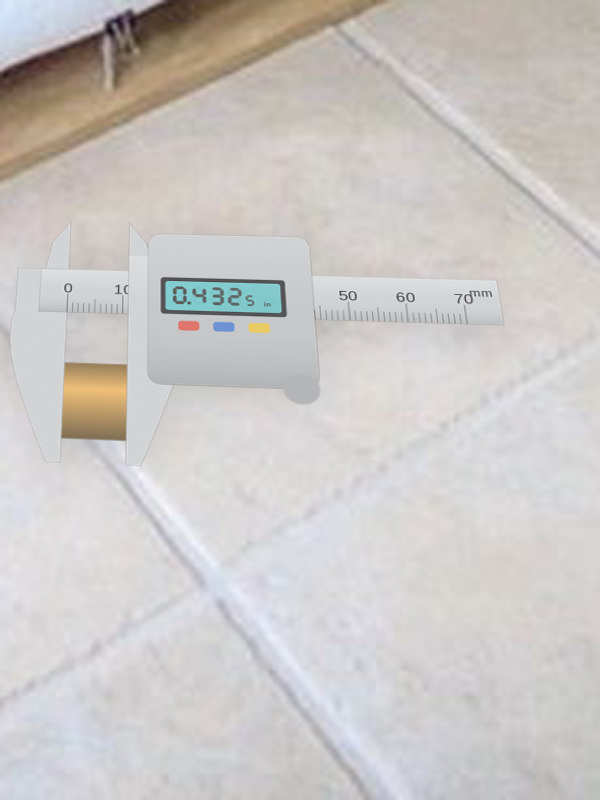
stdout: {"value": 0.4325, "unit": "in"}
